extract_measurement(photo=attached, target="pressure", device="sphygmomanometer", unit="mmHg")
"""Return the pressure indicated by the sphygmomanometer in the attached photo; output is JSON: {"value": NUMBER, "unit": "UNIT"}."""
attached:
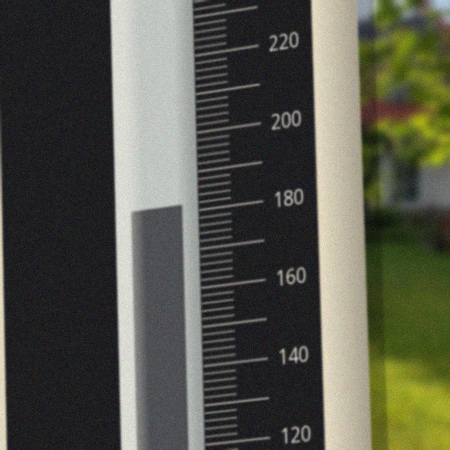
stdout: {"value": 182, "unit": "mmHg"}
